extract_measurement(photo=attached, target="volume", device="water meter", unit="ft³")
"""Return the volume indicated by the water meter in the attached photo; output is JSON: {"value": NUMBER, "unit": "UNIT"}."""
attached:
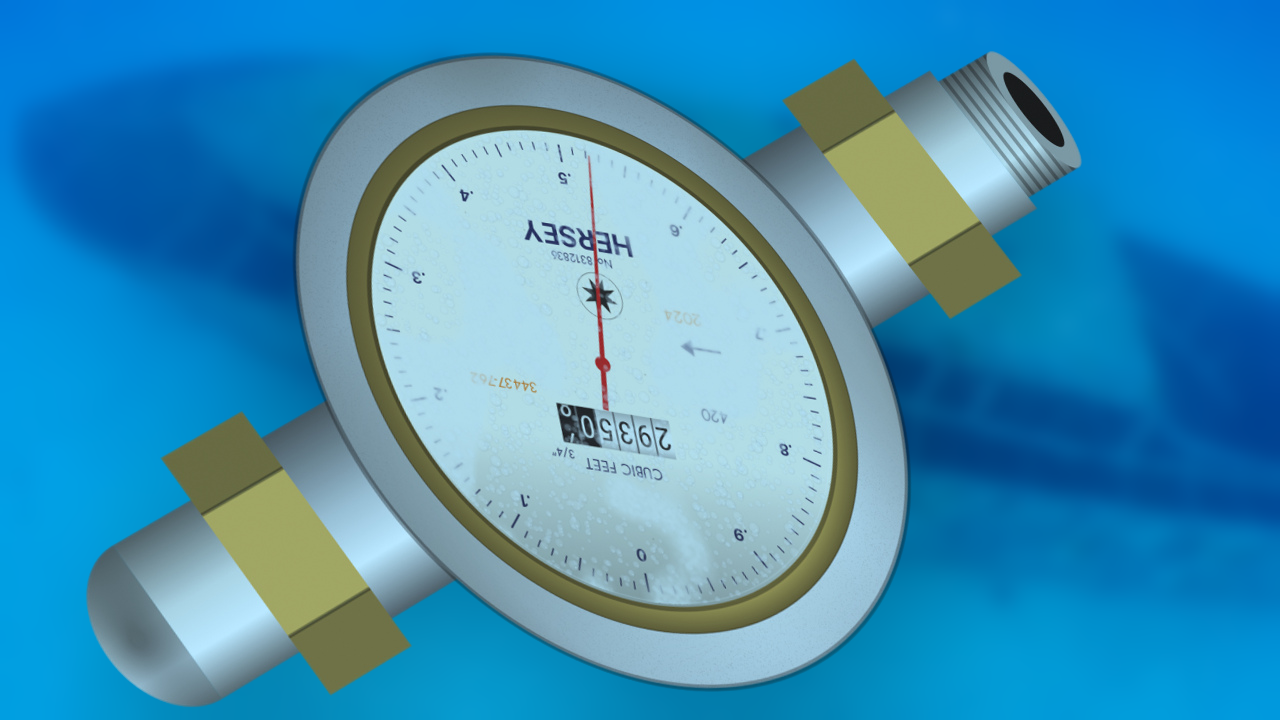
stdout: {"value": 293507.52, "unit": "ft³"}
